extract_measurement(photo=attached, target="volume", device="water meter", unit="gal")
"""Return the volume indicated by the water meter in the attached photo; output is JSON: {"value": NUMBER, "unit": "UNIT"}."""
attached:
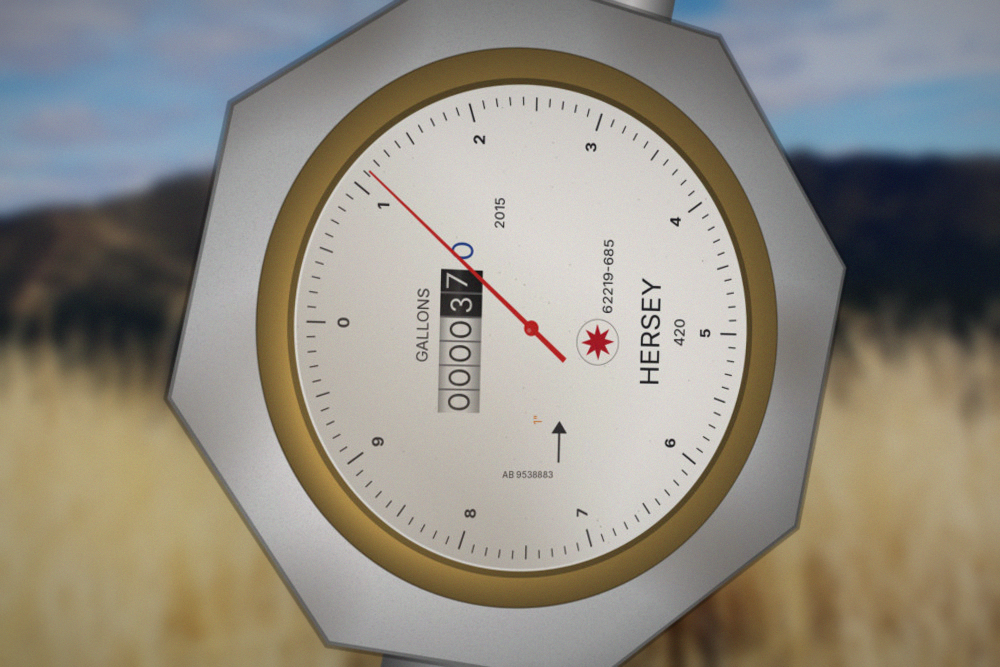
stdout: {"value": 371.1, "unit": "gal"}
